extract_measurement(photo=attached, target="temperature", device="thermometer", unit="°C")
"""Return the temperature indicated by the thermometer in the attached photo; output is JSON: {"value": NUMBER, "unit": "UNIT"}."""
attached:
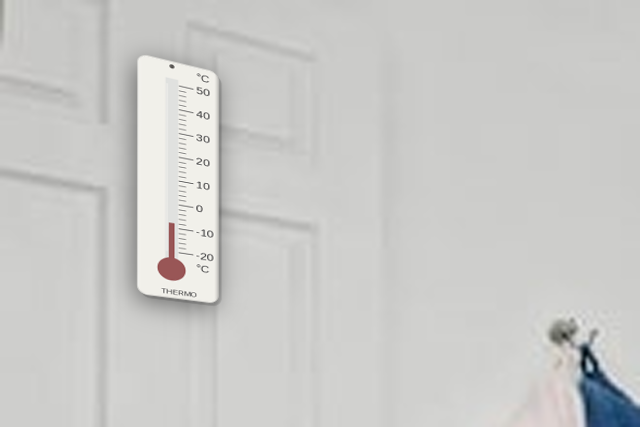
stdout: {"value": -8, "unit": "°C"}
